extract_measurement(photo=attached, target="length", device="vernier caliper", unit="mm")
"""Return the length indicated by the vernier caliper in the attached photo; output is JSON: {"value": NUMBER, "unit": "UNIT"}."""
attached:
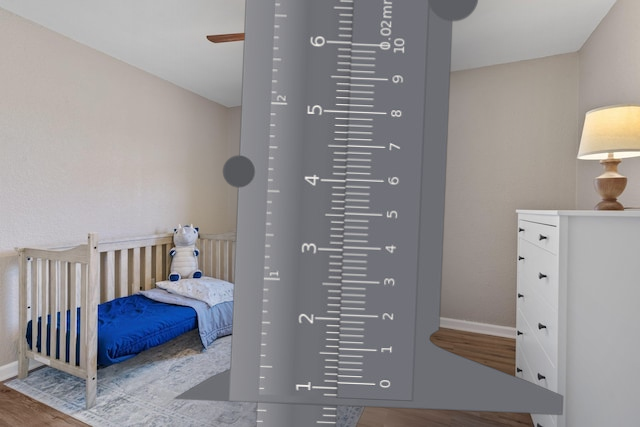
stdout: {"value": 10.8, "unit": "mm"}
